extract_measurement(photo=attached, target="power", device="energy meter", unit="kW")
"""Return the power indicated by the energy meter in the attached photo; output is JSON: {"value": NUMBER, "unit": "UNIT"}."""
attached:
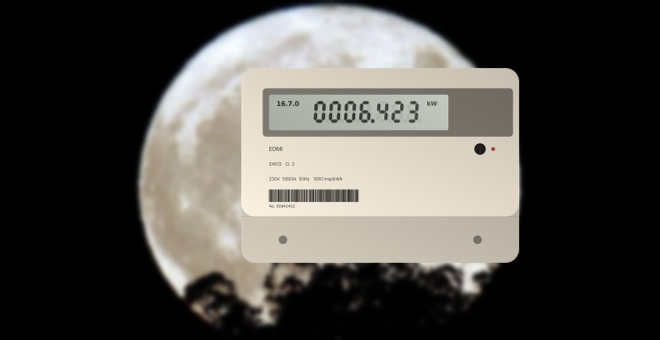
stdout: {"value": 6.423, "unit": "kW"}
